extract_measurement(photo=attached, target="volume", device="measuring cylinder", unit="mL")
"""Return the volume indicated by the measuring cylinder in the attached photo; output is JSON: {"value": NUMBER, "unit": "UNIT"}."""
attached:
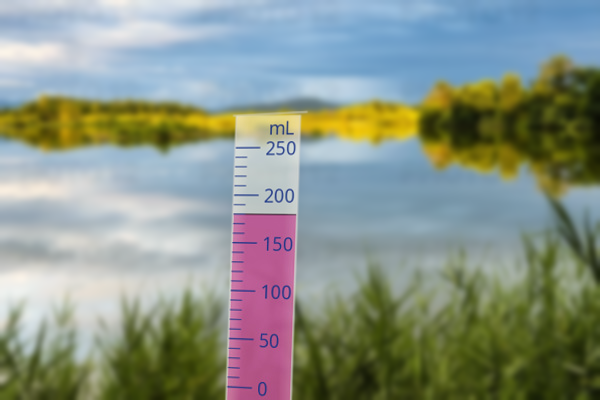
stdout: {"value": 180, "unit": "mL"}
